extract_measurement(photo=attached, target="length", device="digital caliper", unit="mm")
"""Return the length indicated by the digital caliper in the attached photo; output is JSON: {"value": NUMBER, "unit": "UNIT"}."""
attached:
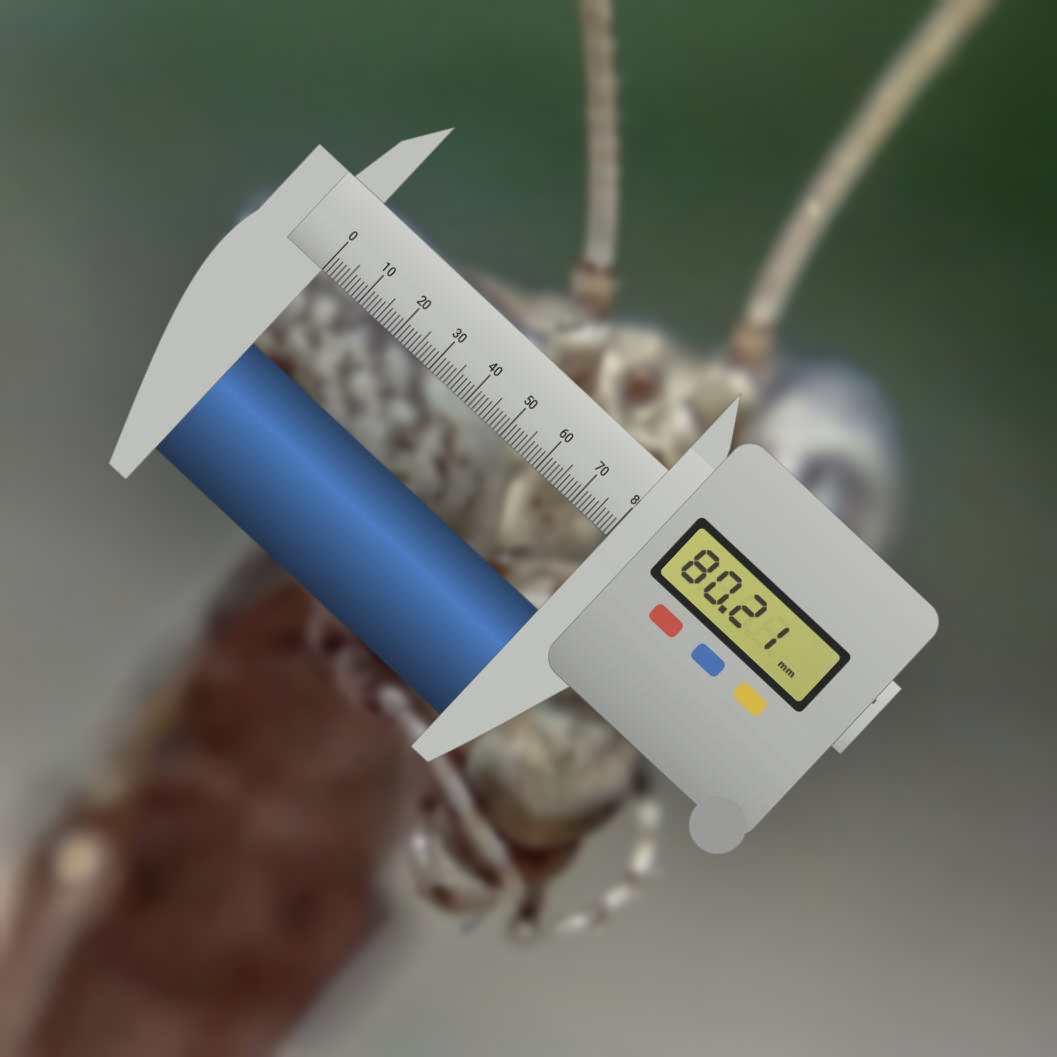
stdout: {"value": 80.21, "unit": "mm"}
